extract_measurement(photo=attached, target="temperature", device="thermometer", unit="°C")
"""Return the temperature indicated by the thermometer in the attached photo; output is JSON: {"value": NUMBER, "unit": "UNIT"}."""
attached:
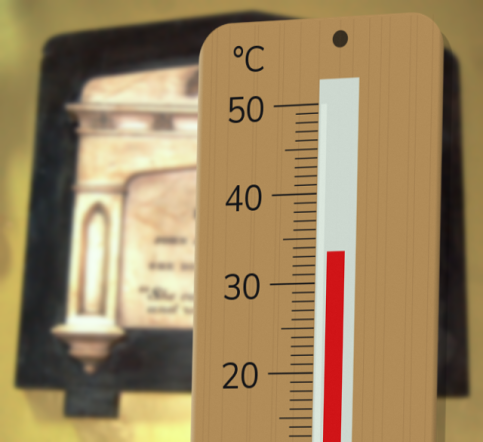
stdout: {"value": 33.5, "unit": "°C"}
